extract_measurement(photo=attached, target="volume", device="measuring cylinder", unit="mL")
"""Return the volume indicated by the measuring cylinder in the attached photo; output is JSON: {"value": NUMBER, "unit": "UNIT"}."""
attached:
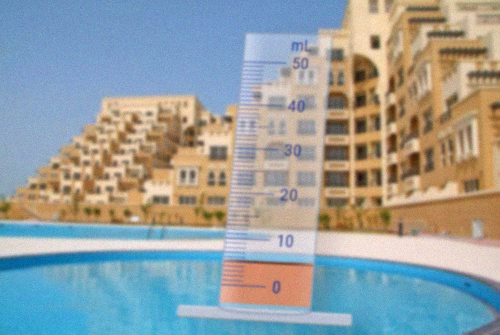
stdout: {"value": 5, "unit": "mL"}
